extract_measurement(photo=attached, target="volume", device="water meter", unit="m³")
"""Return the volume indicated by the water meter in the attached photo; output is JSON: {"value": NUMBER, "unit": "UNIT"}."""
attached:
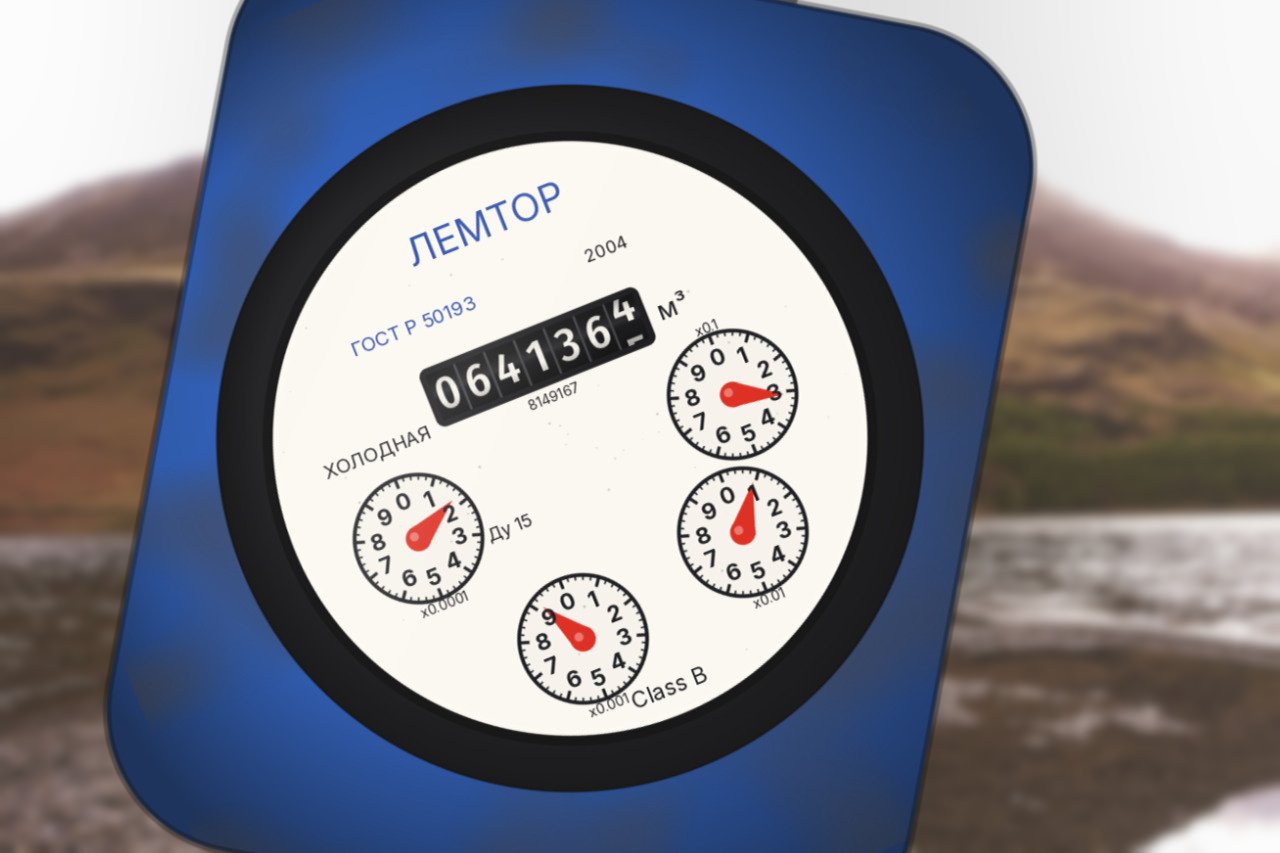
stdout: {"value": 641364.3091, "unit": "m³"}
